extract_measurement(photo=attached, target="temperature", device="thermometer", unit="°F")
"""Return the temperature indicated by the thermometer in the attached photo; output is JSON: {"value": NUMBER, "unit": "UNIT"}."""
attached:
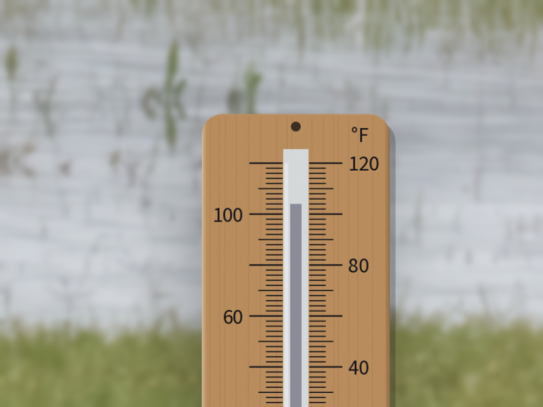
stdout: {"value": 104, "unit": "°F"}
